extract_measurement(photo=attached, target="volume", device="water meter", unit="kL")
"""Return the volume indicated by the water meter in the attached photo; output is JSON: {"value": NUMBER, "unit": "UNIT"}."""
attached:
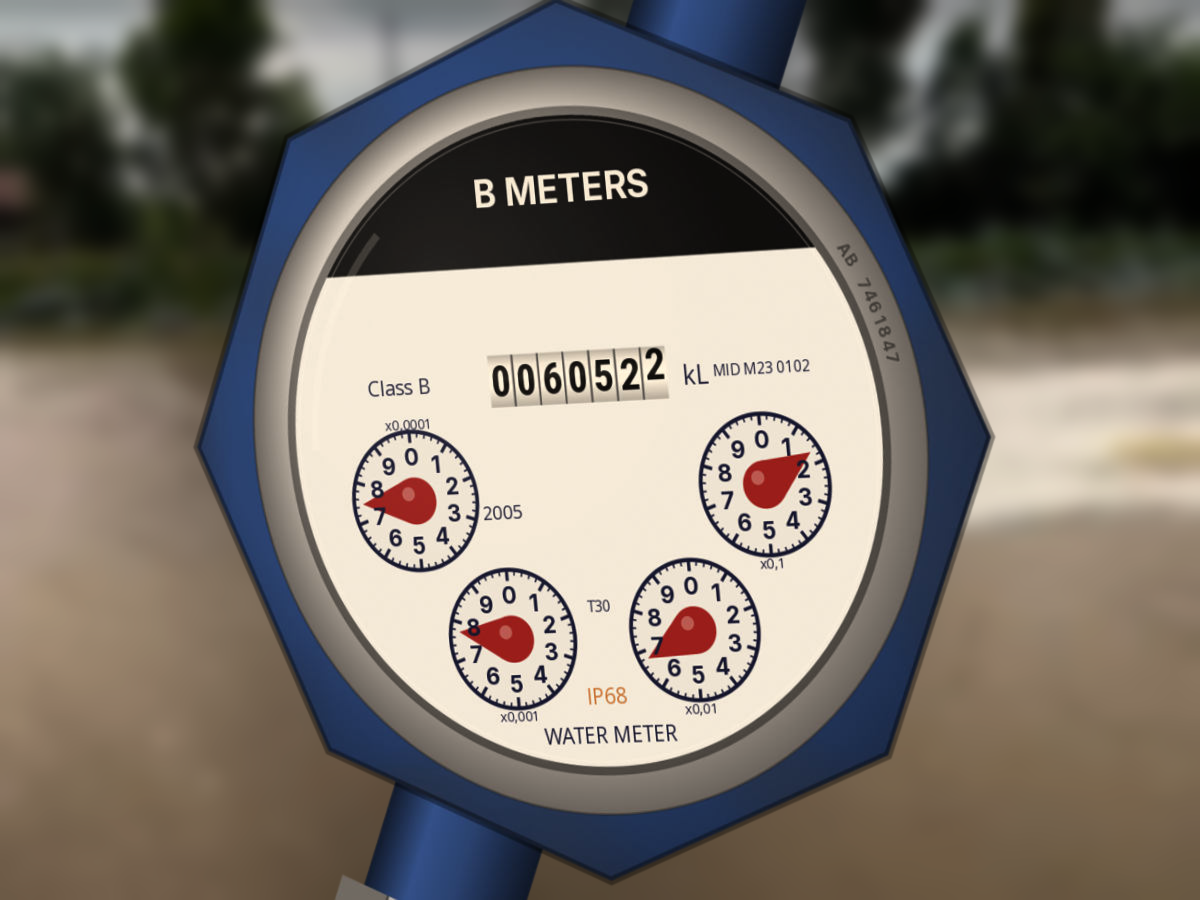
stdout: {"value": 60522.1677, "unit": "kL"}
